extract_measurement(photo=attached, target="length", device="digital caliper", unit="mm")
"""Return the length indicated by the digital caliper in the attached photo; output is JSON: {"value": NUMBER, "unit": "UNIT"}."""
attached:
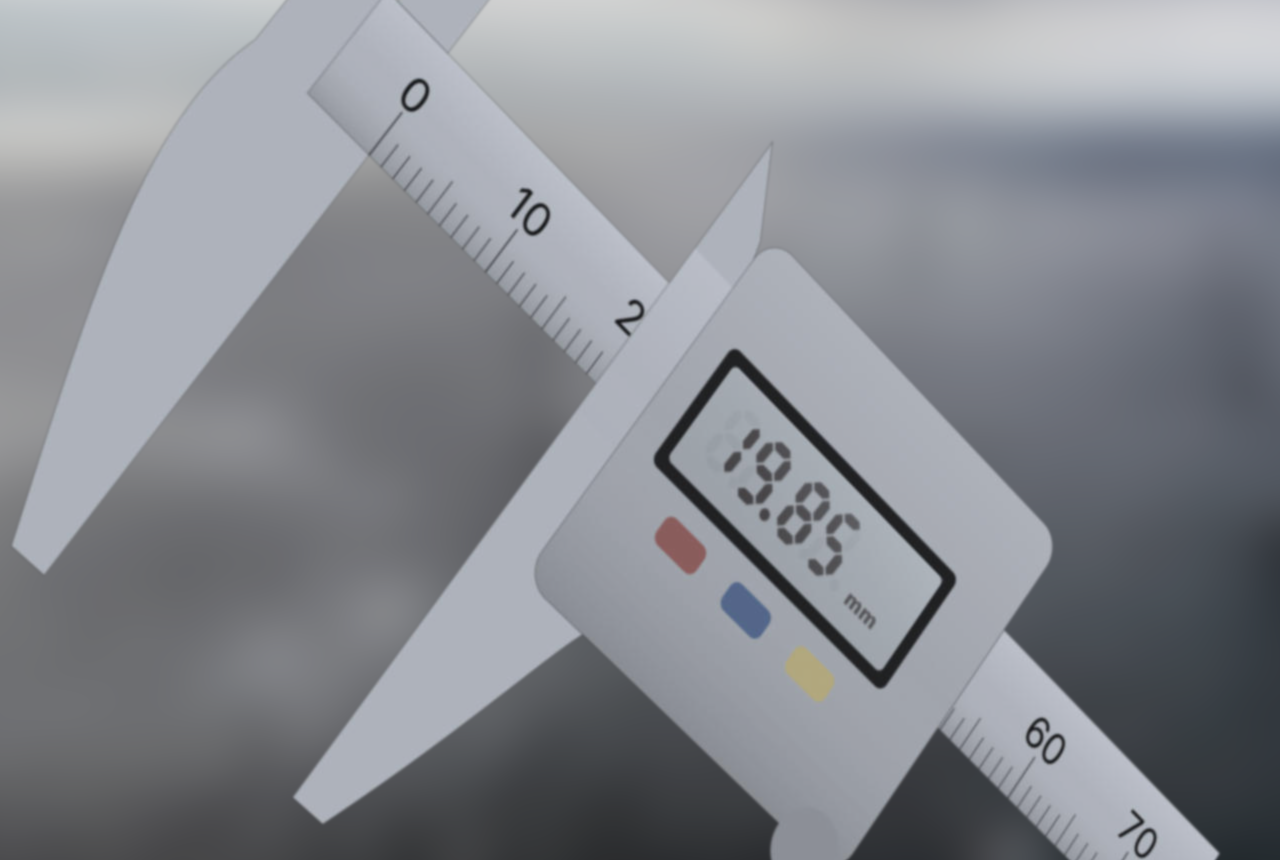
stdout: {"value": 19.85, "unit": "mm"}
